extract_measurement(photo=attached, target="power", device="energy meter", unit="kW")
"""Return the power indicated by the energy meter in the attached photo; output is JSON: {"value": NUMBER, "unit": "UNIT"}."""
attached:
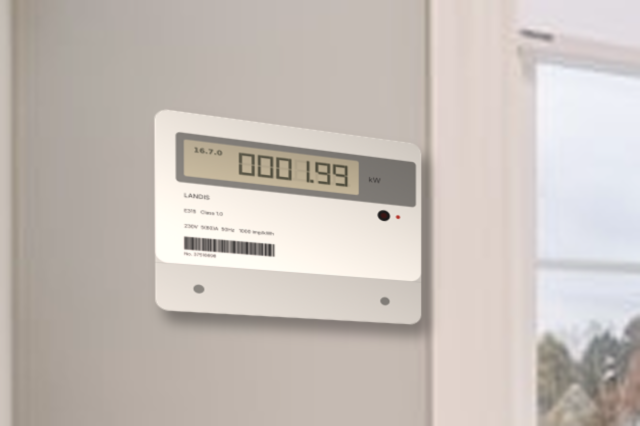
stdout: {"value": 1.99, "unit": "kW"}
